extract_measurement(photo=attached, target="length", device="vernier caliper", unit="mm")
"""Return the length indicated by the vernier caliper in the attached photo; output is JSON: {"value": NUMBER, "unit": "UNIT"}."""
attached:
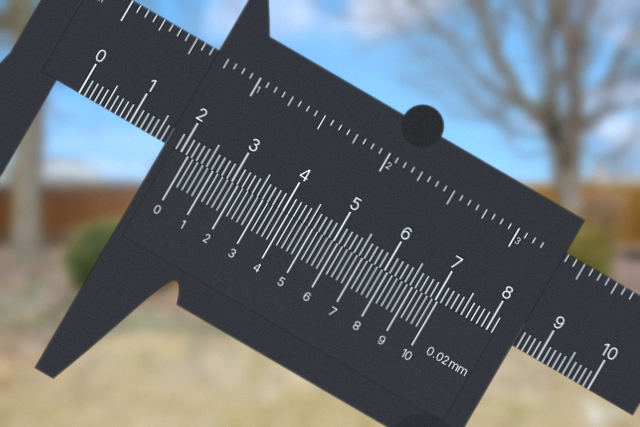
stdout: {"value": 21.4, "unit": "mm"}
